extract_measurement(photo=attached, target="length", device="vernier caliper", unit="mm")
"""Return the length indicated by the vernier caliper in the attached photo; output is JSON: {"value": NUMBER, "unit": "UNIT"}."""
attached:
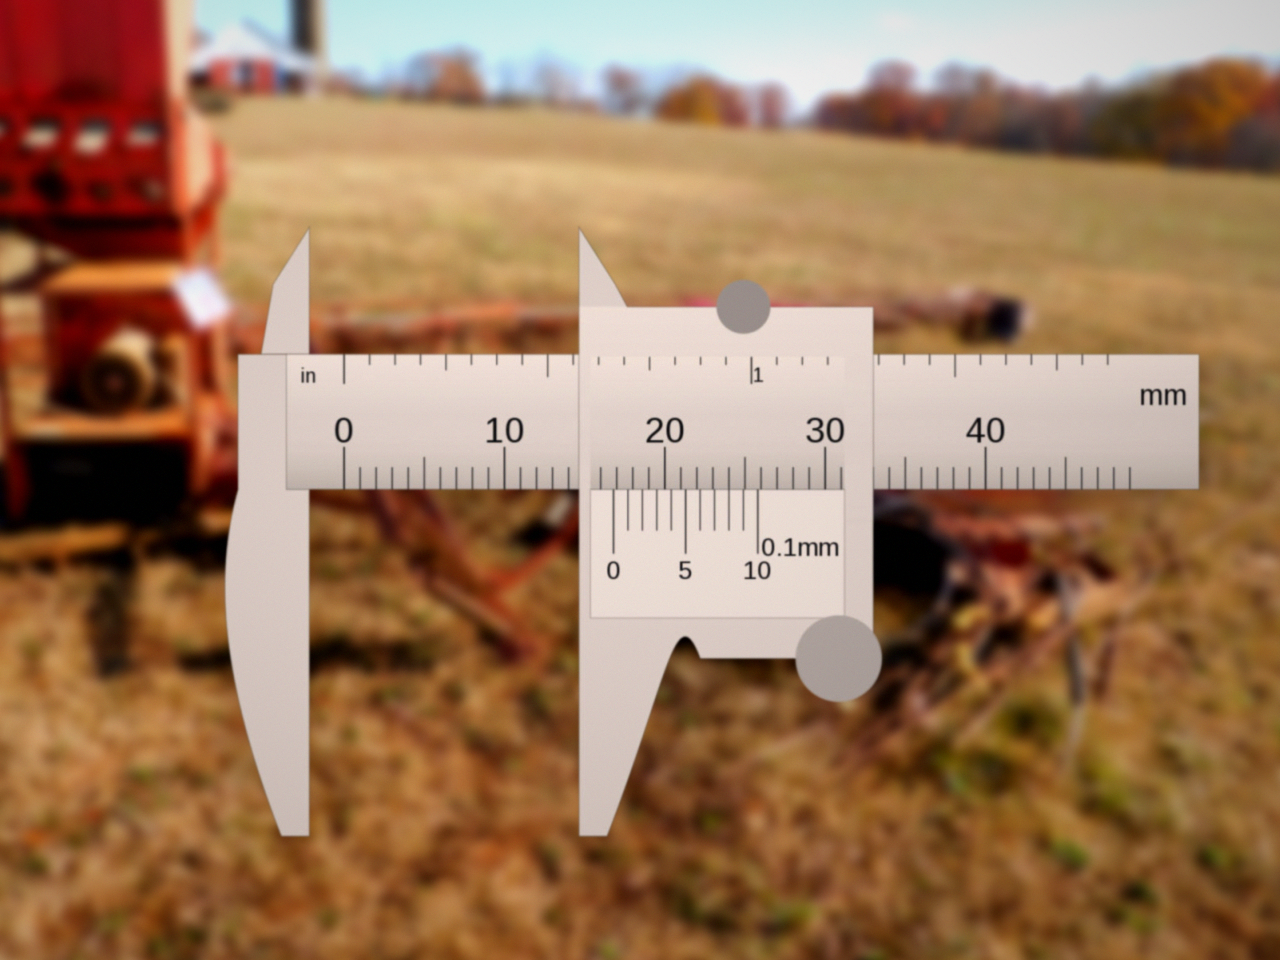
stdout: {"value": 16.8, "unit": "mm"}
